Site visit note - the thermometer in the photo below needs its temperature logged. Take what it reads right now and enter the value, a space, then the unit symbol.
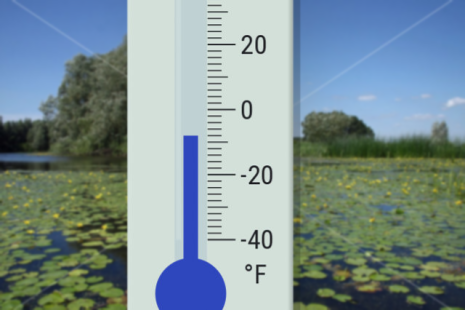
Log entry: -8 °F
